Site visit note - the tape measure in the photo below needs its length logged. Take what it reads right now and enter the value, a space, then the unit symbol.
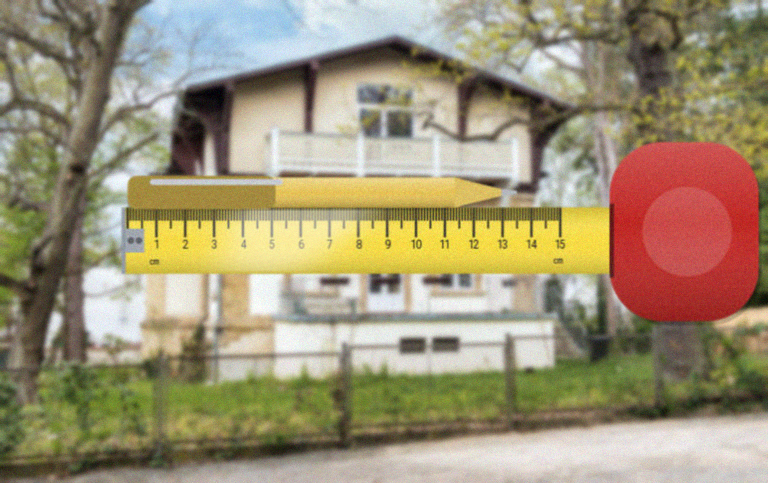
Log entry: 13.5 cm
